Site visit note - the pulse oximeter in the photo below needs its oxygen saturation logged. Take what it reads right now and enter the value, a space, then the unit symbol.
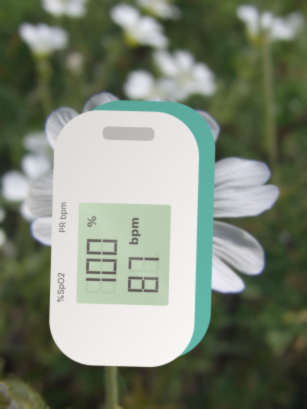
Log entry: 100 %
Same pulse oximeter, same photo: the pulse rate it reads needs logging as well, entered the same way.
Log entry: 87 bpm
